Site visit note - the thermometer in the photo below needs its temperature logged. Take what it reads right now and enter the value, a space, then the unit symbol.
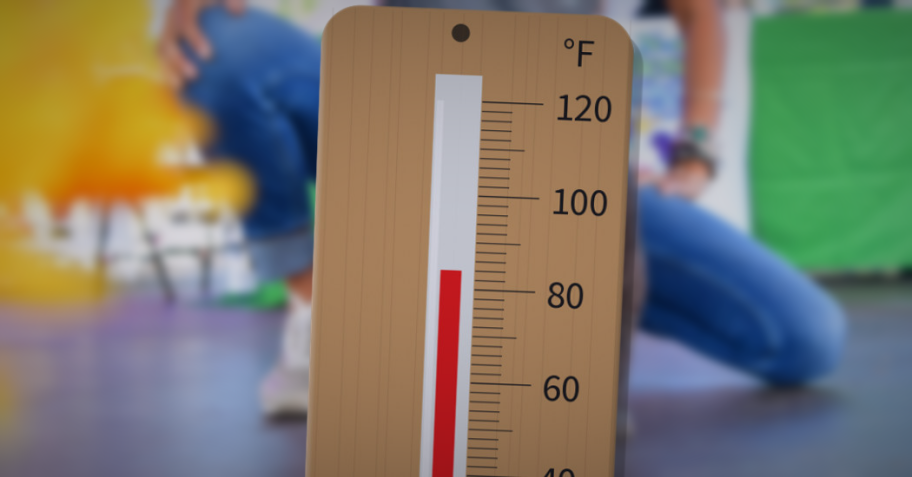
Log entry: 84 °F
